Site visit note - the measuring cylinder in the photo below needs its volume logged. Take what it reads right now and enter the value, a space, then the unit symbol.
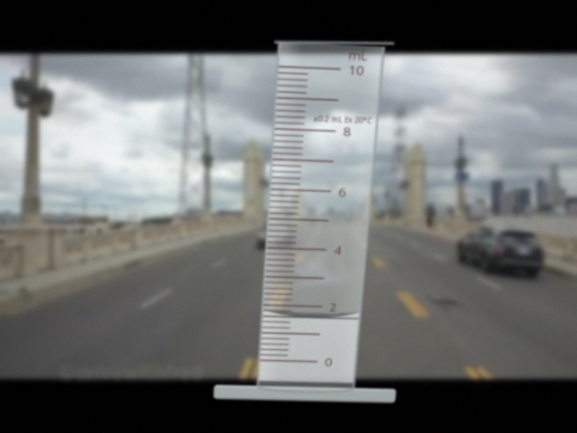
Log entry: 1.6 mL
